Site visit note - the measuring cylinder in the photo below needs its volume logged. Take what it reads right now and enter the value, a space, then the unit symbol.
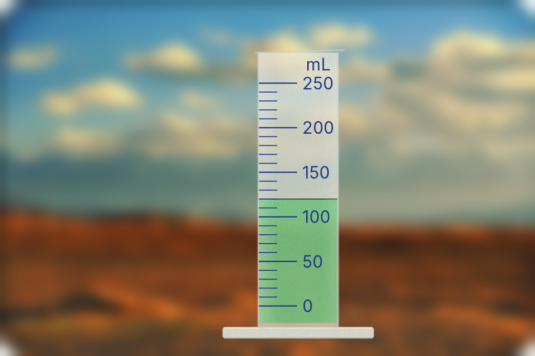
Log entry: 120 mL
